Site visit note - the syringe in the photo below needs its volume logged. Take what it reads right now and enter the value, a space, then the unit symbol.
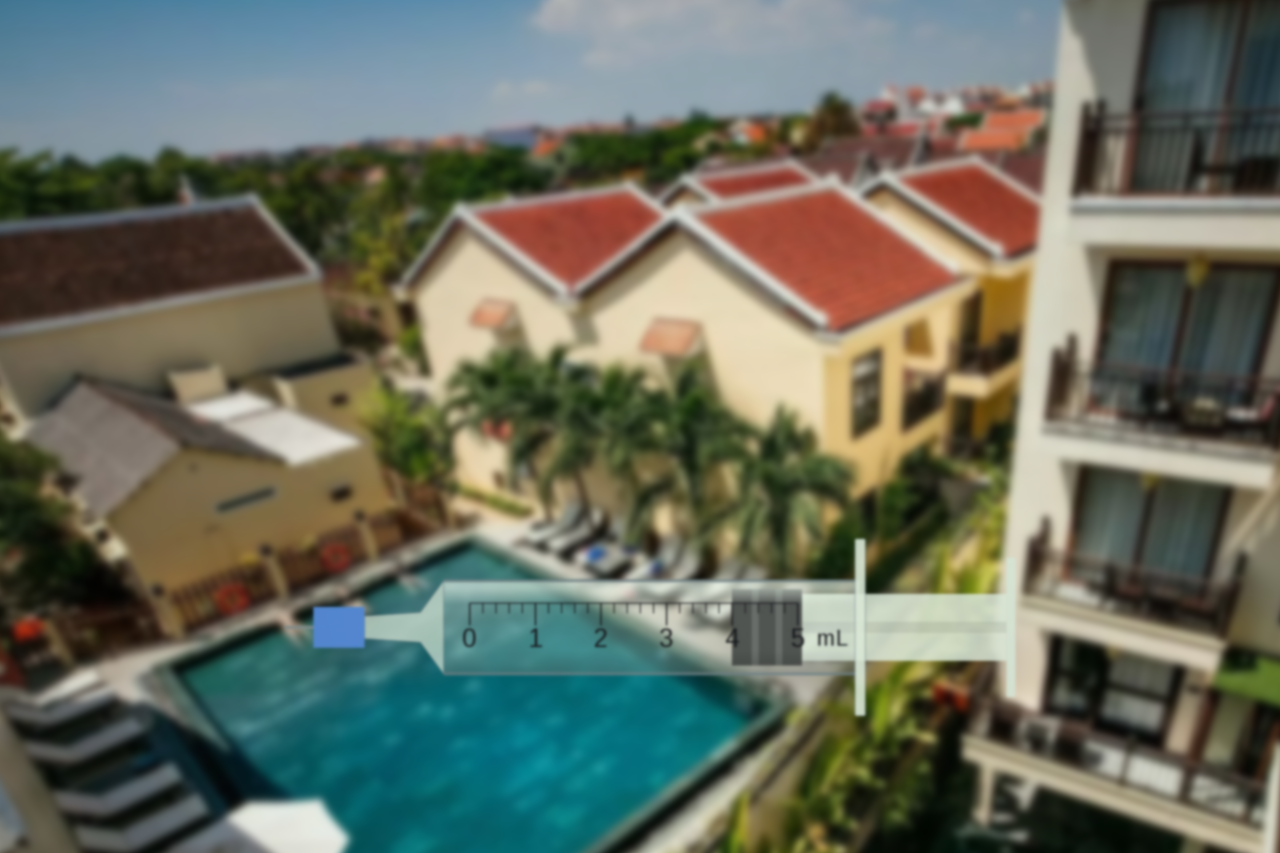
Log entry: 4 mL
